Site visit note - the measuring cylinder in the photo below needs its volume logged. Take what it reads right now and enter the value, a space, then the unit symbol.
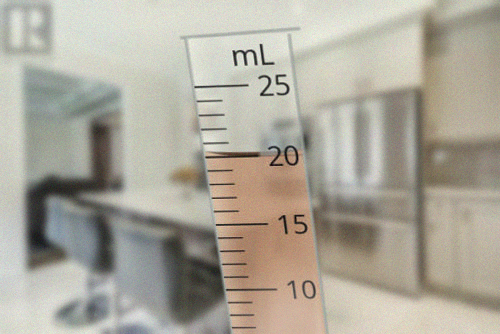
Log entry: 20 mL
